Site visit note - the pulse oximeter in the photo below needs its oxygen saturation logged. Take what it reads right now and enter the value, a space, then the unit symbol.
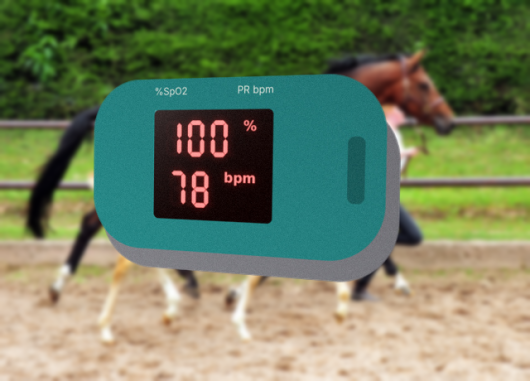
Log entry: 100 %
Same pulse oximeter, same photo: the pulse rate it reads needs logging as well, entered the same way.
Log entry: 78 bpm
